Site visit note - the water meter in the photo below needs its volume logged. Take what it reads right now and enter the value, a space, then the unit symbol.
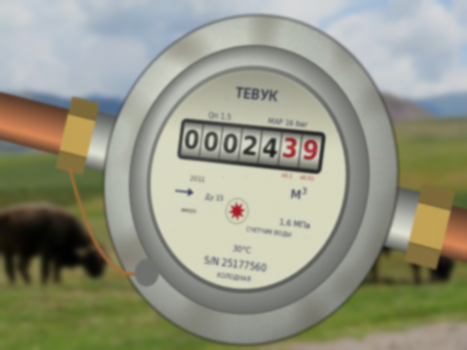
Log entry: 24.39 m³
